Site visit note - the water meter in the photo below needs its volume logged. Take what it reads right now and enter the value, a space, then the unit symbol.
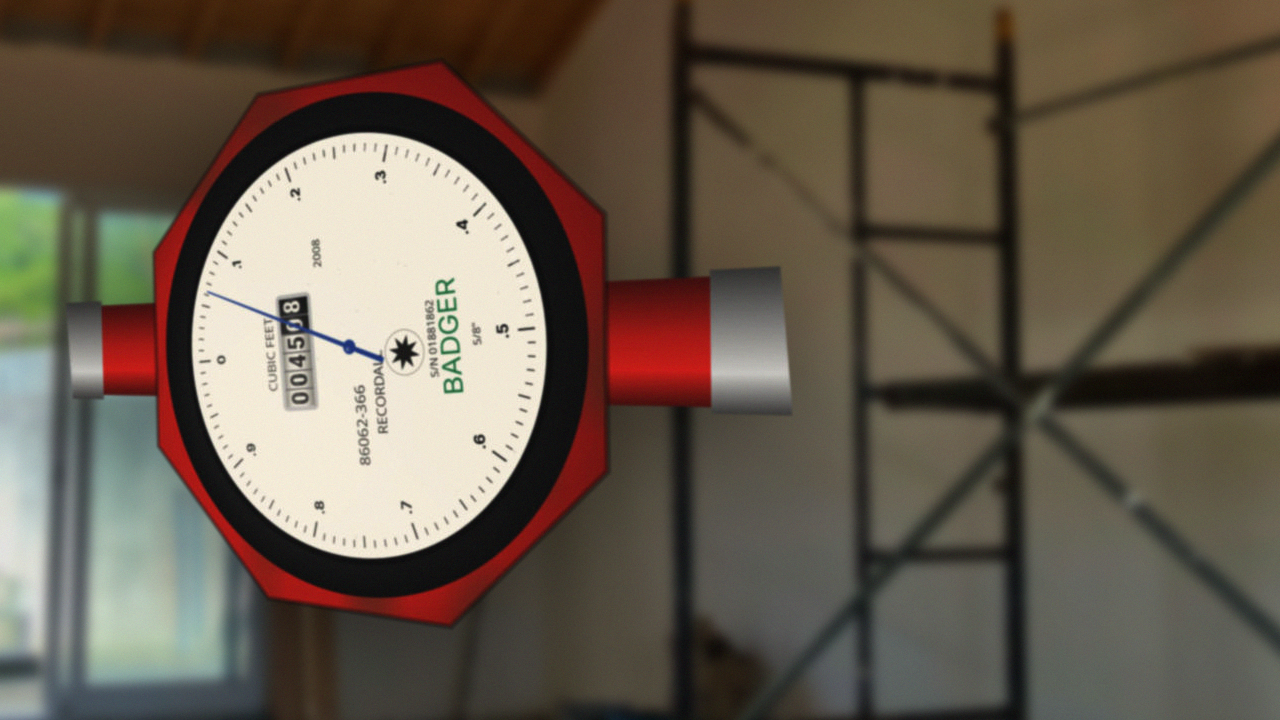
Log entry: 4508.06 ft³
